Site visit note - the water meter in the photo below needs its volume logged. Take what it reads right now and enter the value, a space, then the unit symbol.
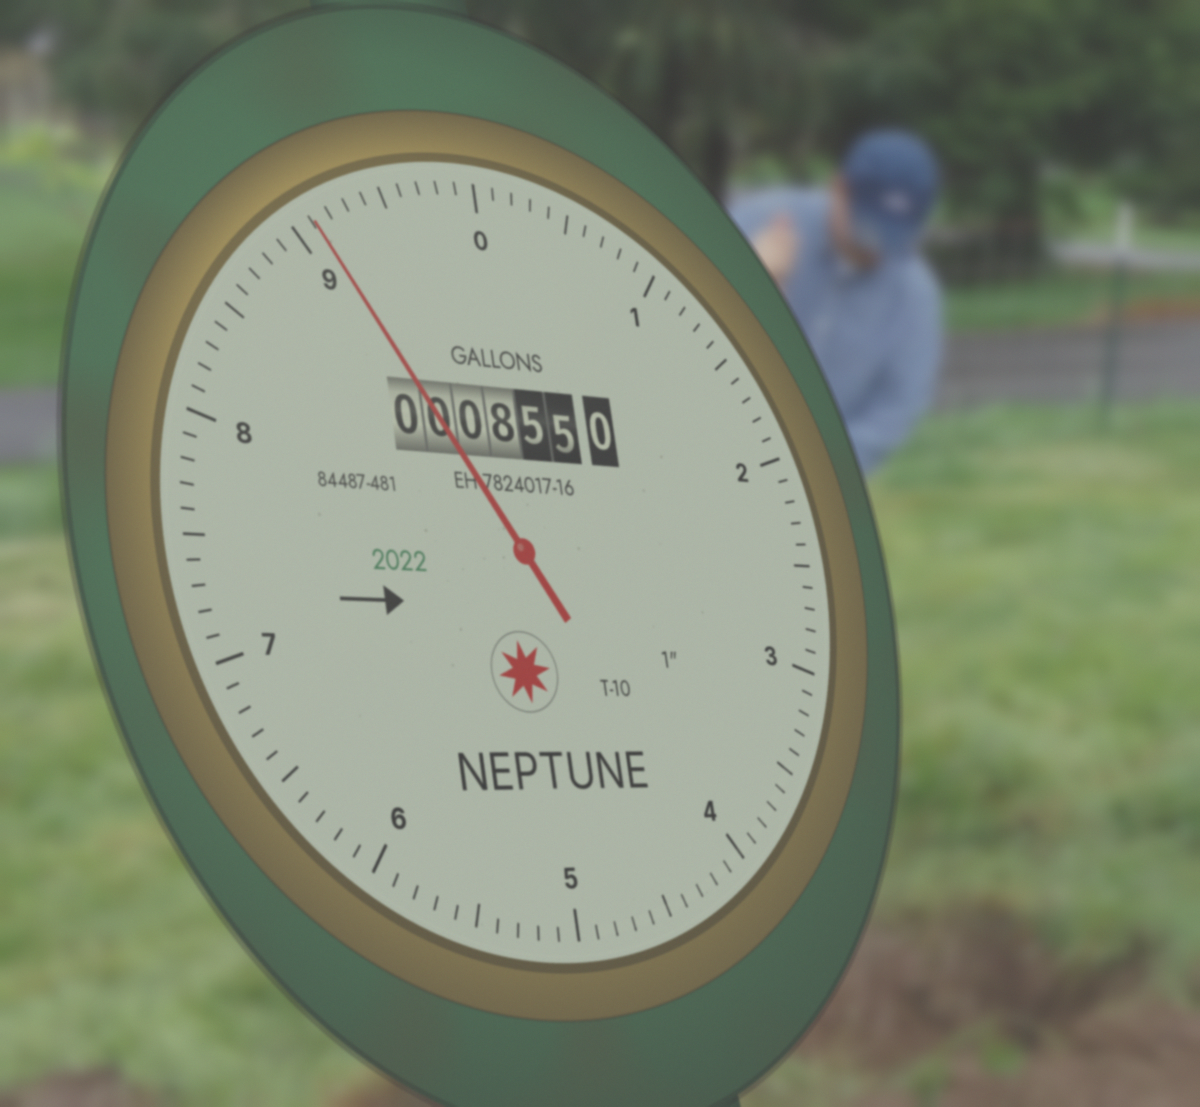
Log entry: 8549.1 gal
